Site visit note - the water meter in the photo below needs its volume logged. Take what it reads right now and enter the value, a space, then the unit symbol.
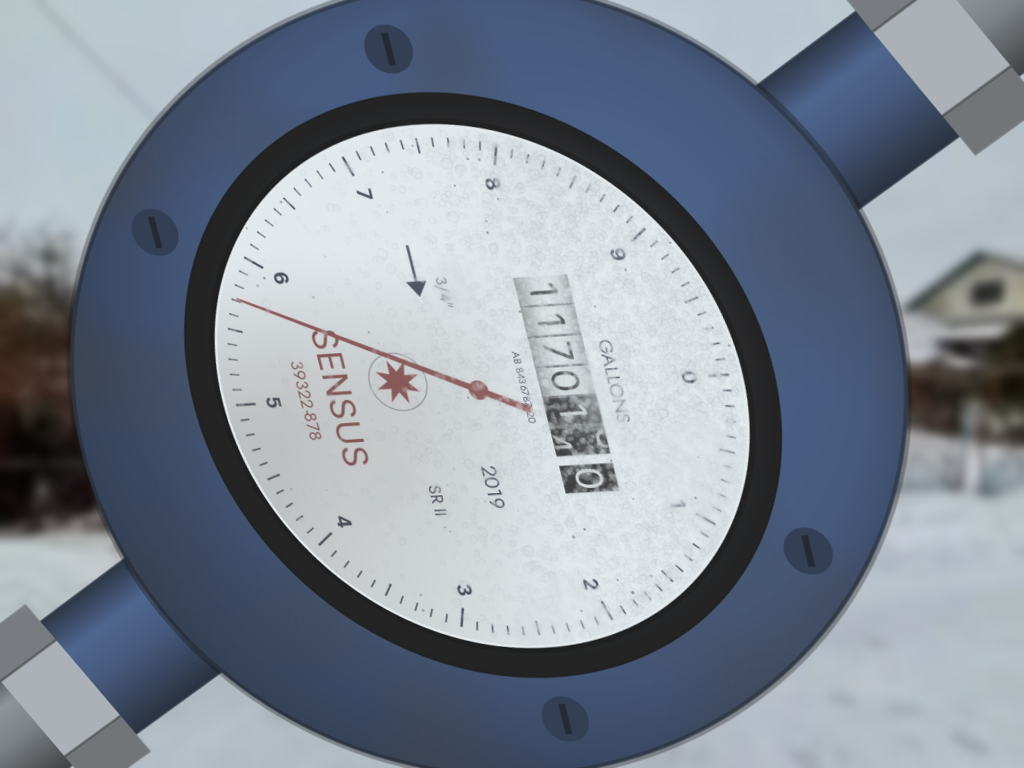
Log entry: 1170135.7 gal
